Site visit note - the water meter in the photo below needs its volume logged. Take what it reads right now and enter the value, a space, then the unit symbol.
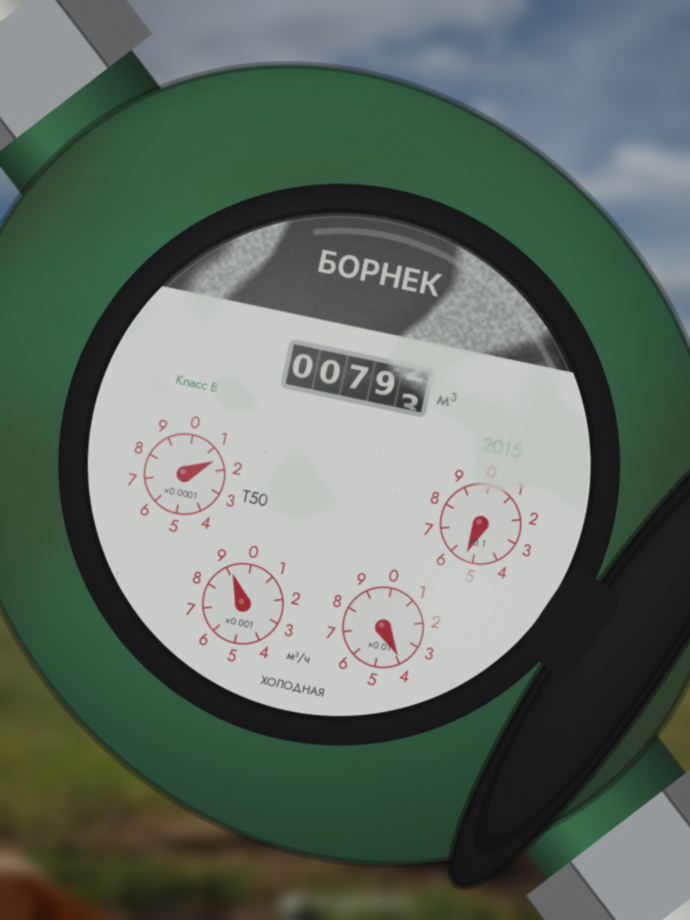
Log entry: 792.5391 m³
